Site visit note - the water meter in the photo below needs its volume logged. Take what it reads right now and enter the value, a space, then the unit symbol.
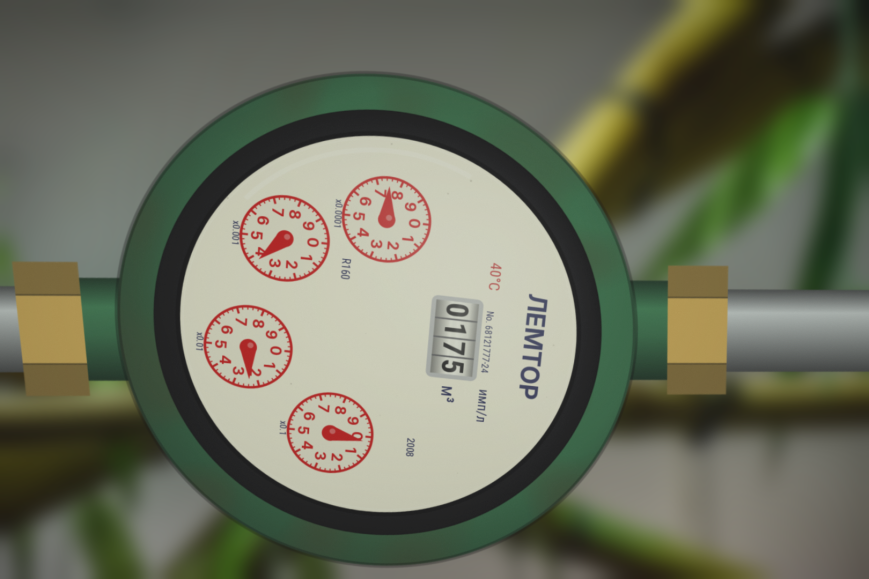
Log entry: 175.0237 m³
